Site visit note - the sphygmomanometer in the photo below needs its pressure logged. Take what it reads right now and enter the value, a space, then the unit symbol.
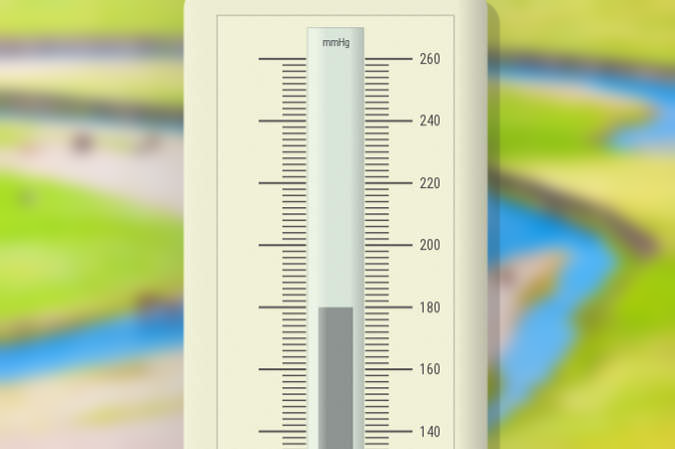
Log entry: 180 mmHg
